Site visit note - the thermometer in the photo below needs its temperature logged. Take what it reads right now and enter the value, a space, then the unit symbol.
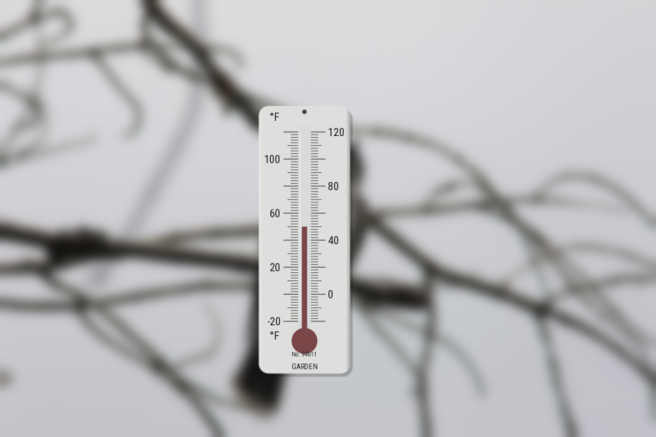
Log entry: 50 °F
